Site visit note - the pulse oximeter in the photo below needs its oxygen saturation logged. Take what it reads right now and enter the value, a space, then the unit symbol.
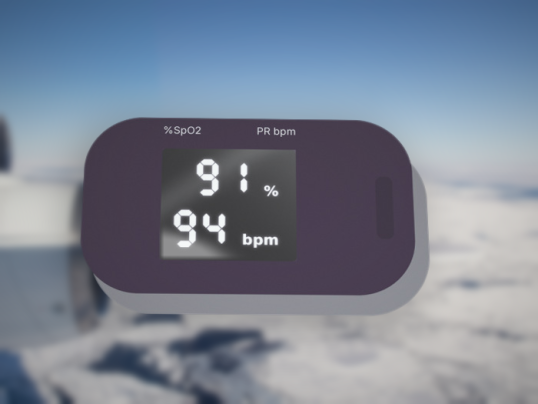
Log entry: 91 %
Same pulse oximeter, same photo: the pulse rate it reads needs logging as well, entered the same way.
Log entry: 94 bpm
